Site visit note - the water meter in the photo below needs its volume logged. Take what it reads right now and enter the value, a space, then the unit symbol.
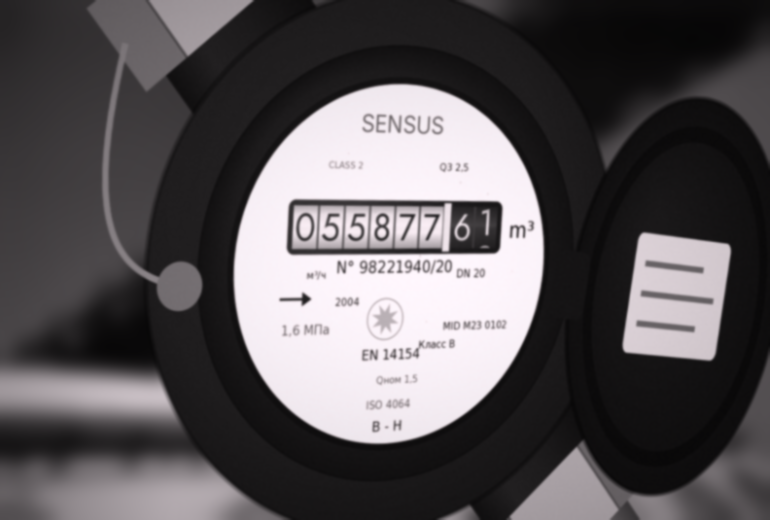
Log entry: 55877.61 m³
